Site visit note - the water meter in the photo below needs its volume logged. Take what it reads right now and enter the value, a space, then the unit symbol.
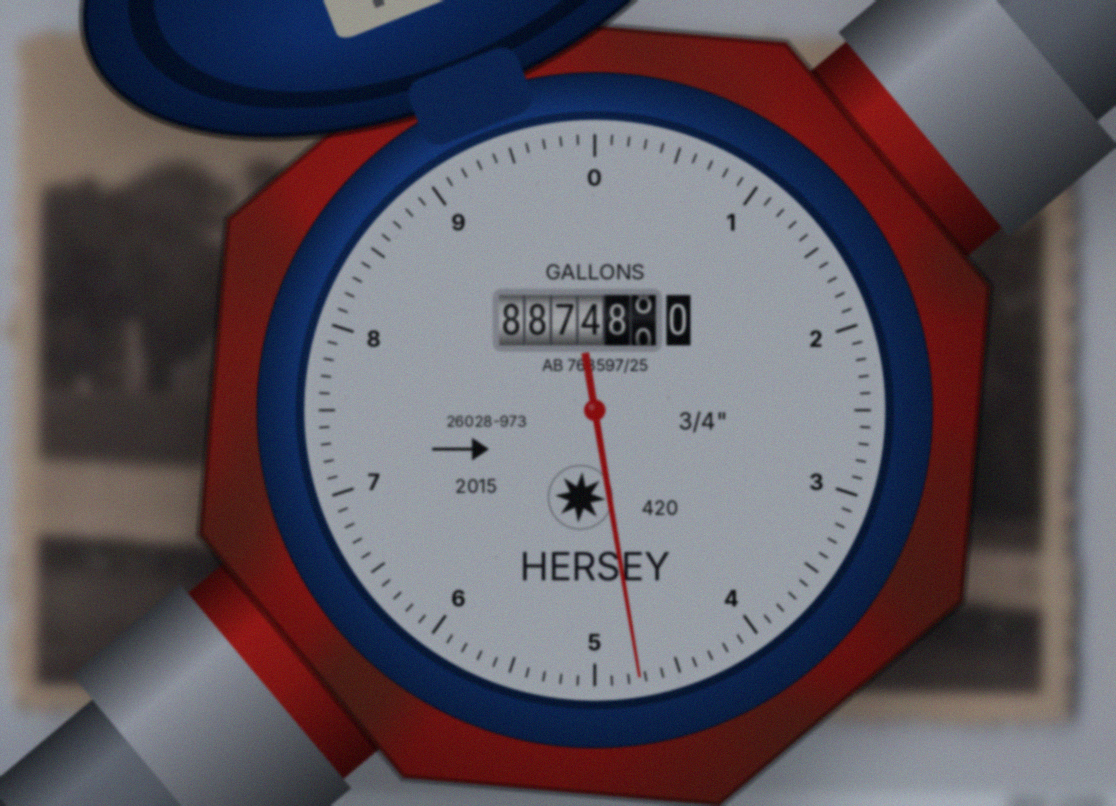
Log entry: 8874884.7 gal
